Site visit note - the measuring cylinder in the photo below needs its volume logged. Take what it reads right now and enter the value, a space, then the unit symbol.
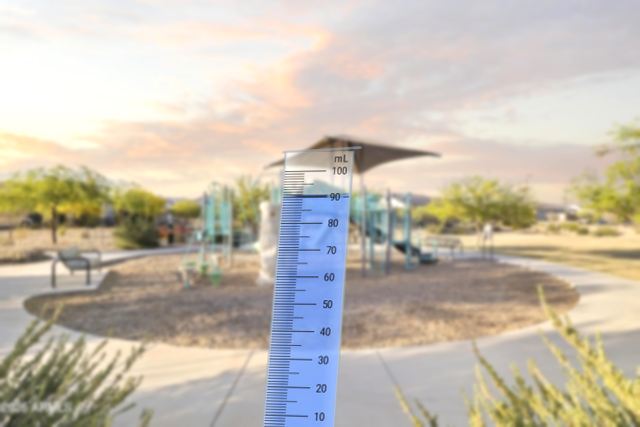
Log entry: 90 mL
